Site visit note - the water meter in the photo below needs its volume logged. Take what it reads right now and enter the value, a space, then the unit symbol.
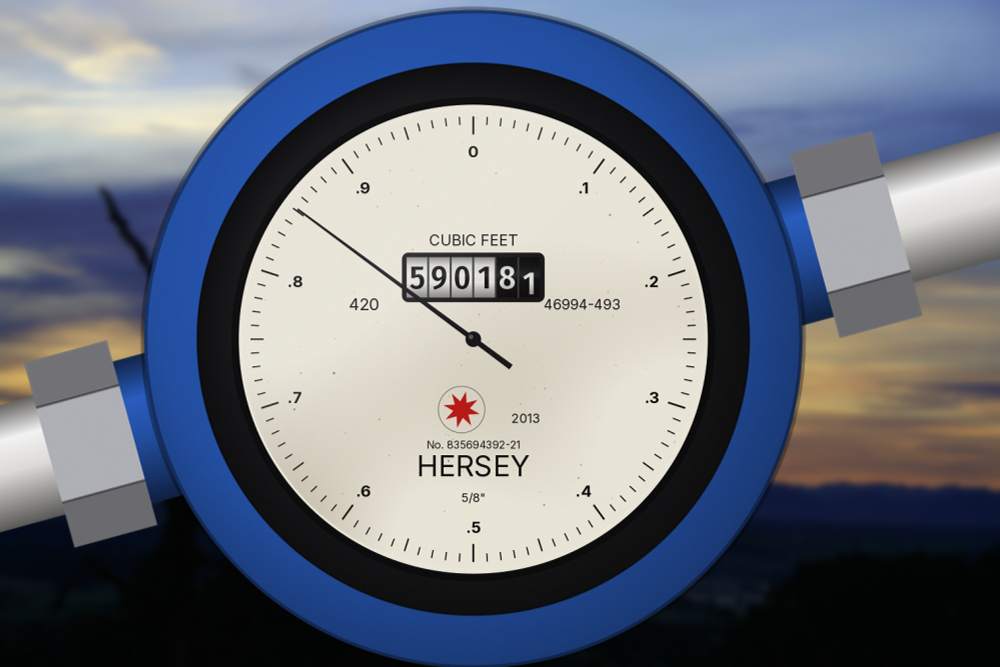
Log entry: 590180.85 ft³
